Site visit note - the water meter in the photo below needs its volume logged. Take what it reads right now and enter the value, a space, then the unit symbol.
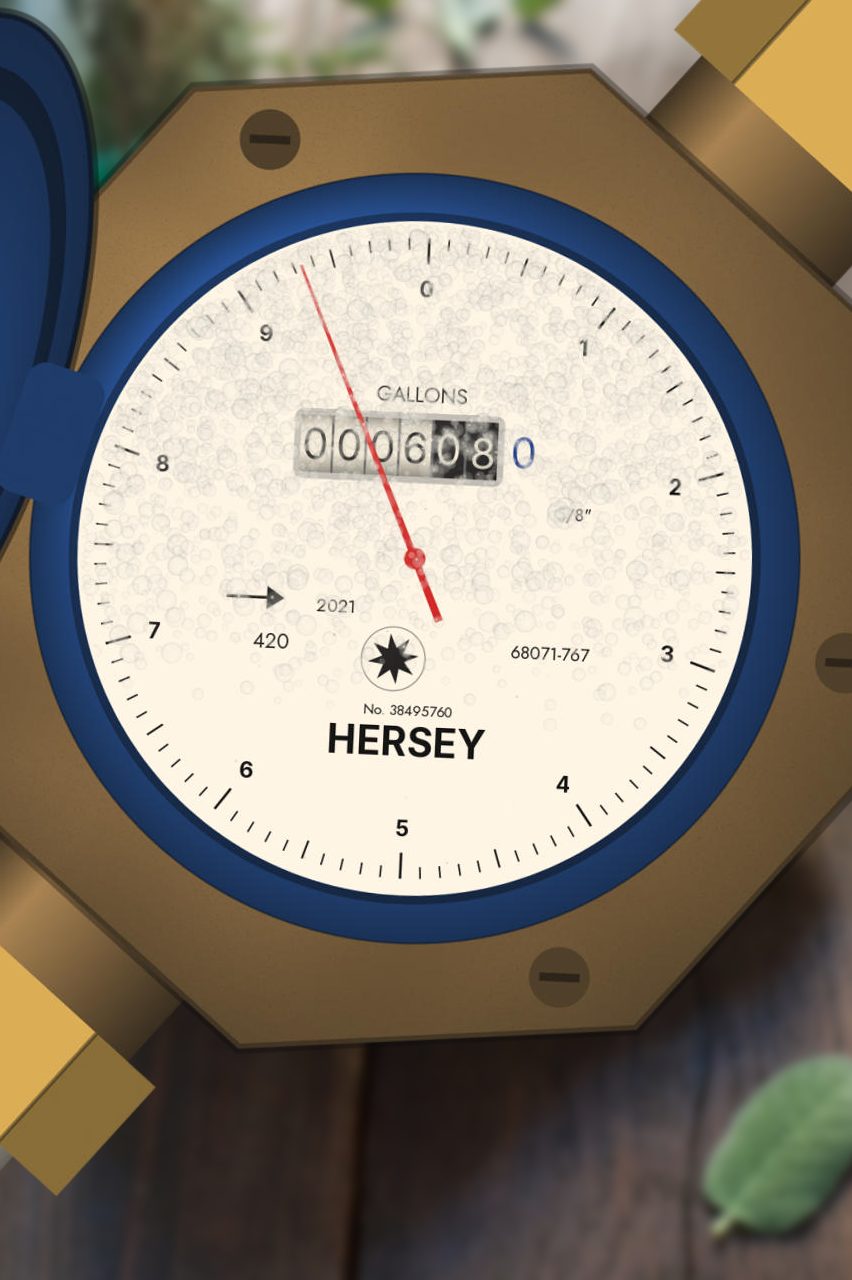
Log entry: 6079.3 gal
